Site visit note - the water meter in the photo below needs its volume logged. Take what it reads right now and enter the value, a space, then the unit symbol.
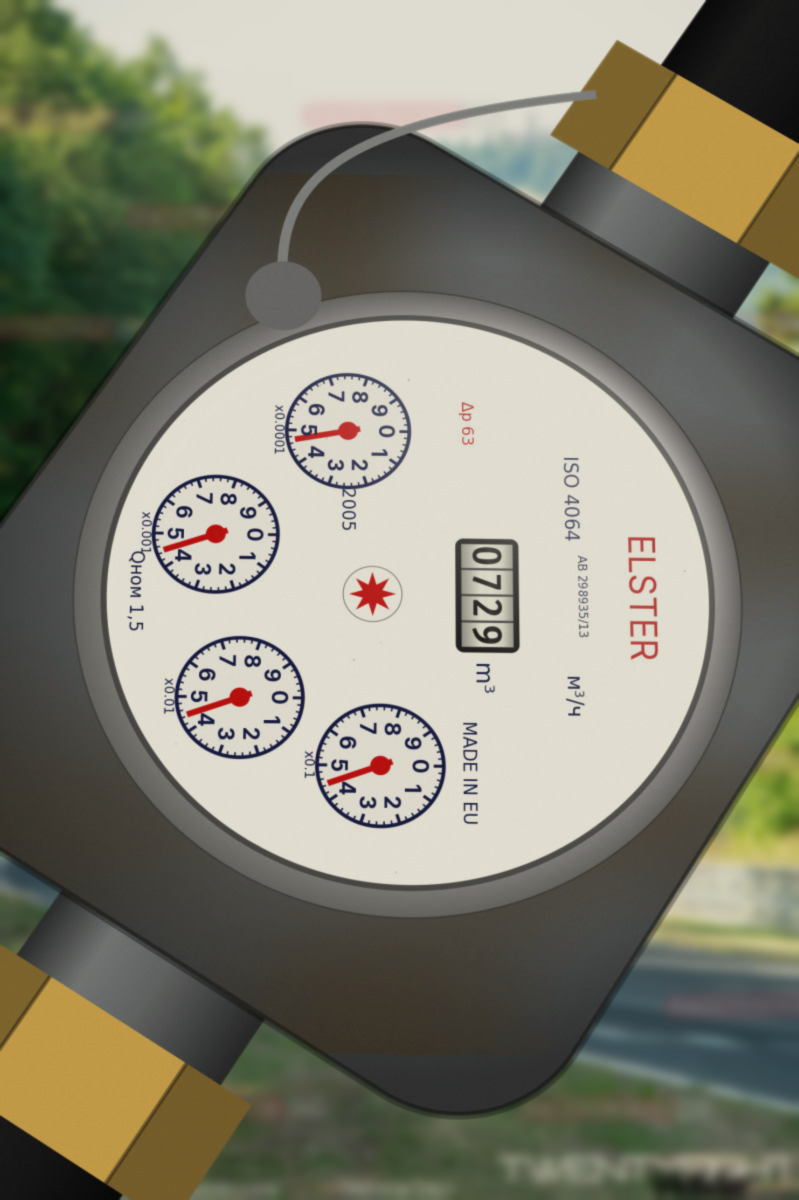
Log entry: 729.4444 m³
